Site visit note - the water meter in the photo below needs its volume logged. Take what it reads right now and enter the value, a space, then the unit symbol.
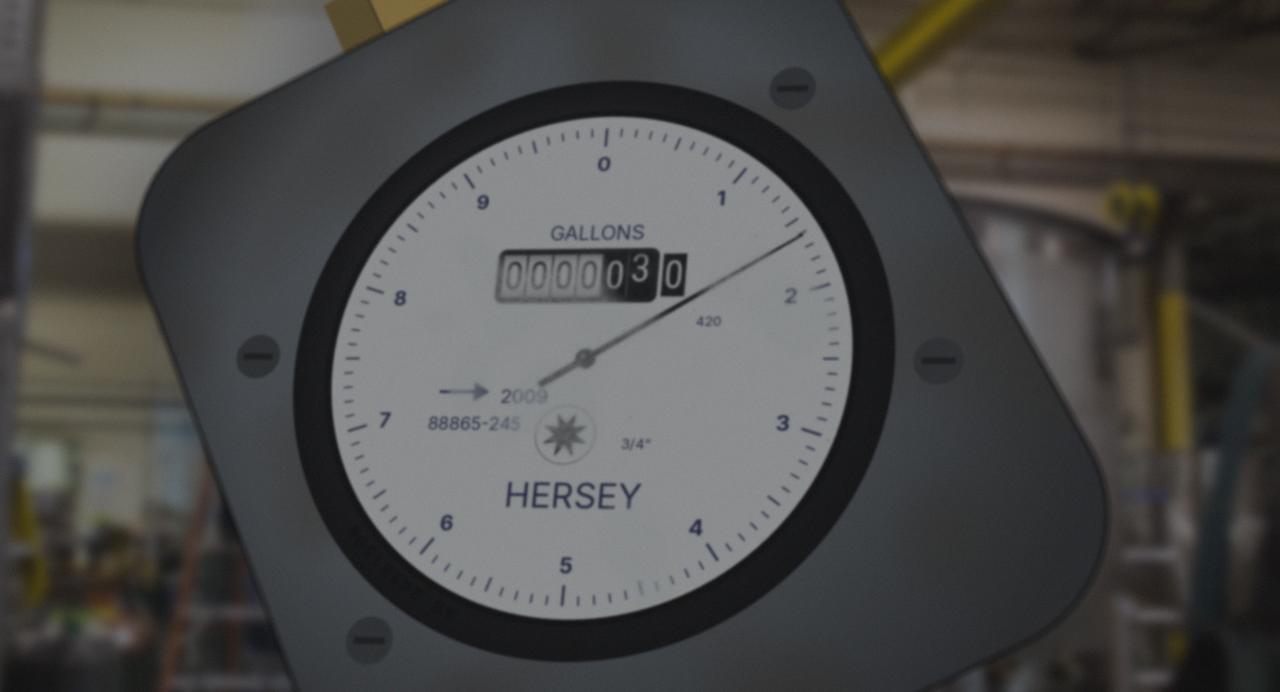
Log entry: 31.6 gal
